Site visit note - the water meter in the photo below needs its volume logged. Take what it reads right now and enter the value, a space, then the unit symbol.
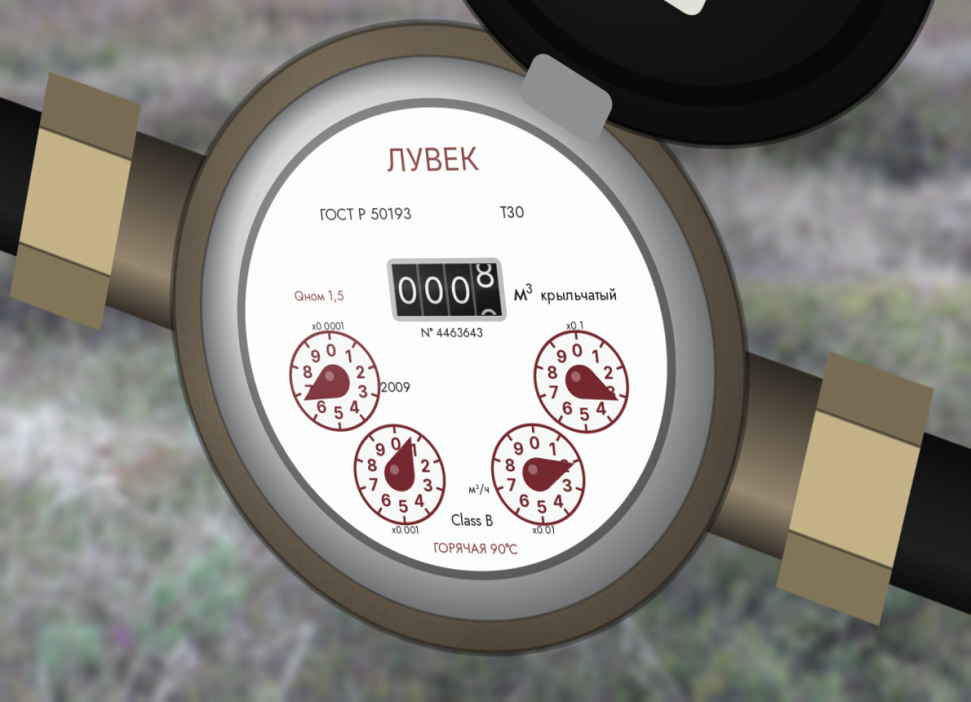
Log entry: 8.3206 m³
